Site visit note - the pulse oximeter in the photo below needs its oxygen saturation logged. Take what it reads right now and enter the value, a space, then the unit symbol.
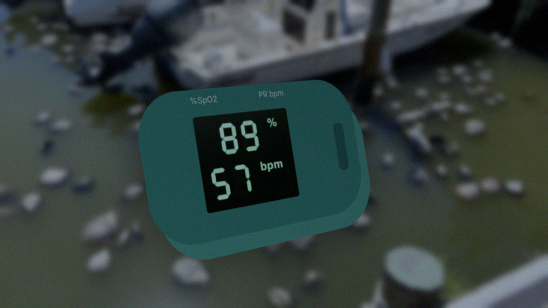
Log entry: 89 %
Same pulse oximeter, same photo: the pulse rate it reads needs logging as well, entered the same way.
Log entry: 57 bpm
